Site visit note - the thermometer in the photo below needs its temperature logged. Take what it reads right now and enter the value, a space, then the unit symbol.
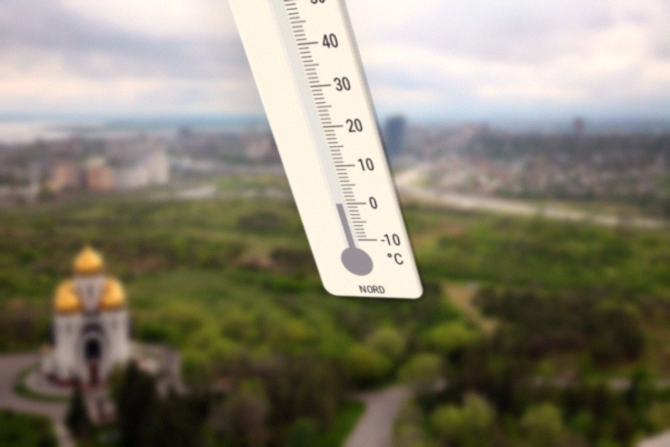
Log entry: 0 °C
